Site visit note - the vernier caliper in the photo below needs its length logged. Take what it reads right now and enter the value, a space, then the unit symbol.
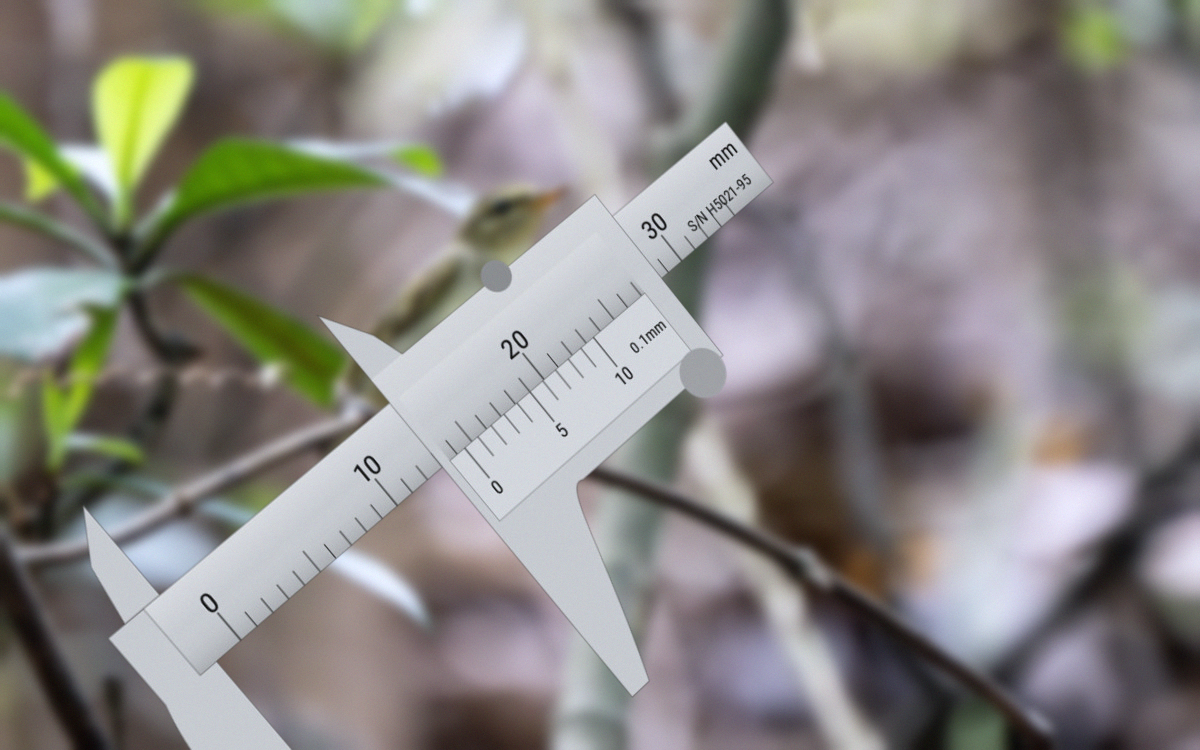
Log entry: 14.5 mm
